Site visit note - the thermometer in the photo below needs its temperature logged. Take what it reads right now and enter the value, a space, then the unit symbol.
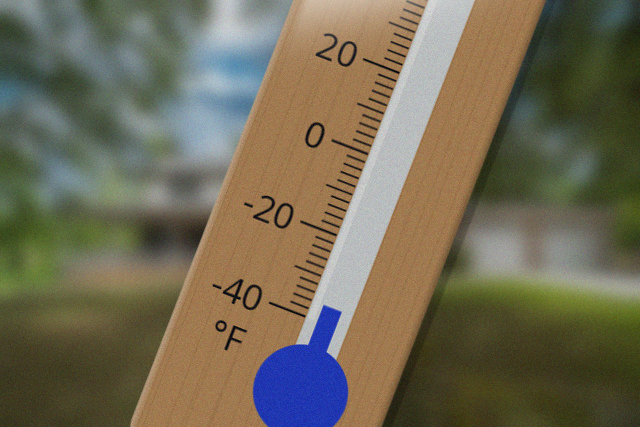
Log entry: -36 °F
